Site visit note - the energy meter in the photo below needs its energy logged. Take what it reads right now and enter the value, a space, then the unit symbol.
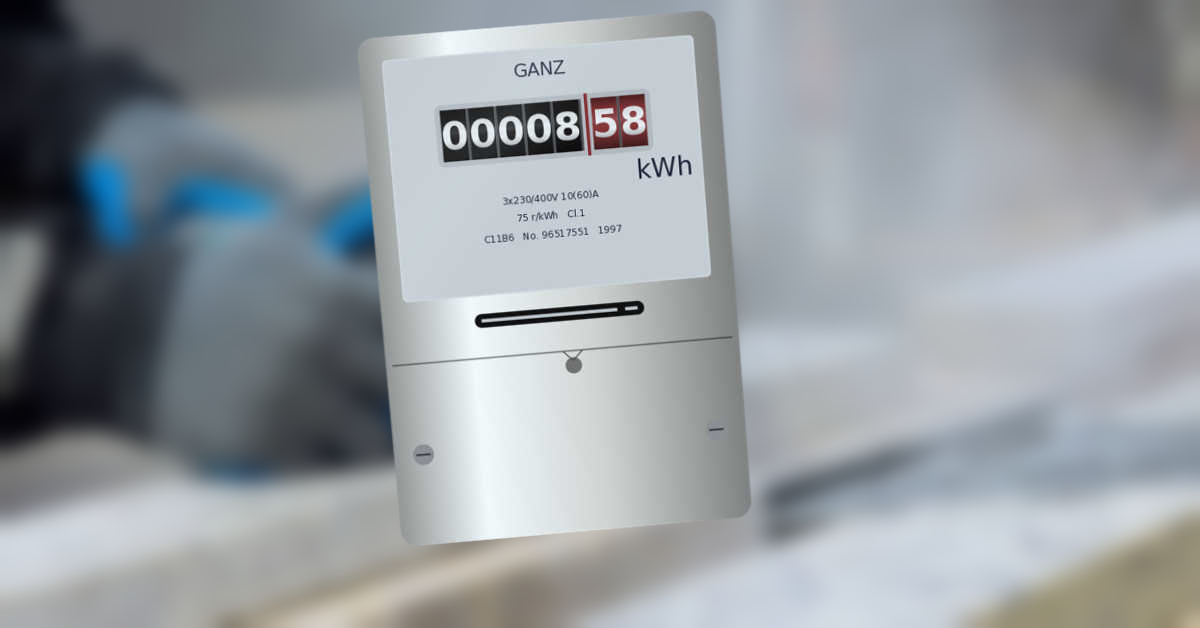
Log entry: 8.58 kWh
